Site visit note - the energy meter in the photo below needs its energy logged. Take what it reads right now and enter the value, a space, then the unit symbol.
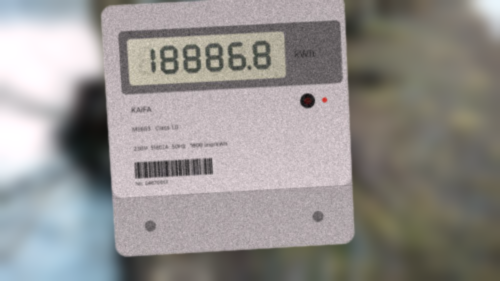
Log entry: 18886.8 kWh
